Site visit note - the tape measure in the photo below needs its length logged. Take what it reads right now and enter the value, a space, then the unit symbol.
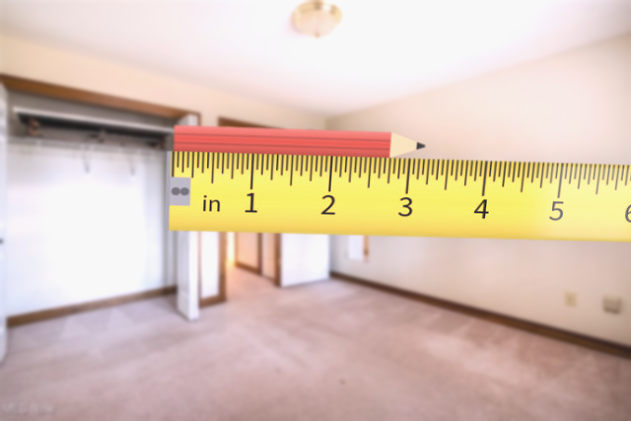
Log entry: 3.1875 in
